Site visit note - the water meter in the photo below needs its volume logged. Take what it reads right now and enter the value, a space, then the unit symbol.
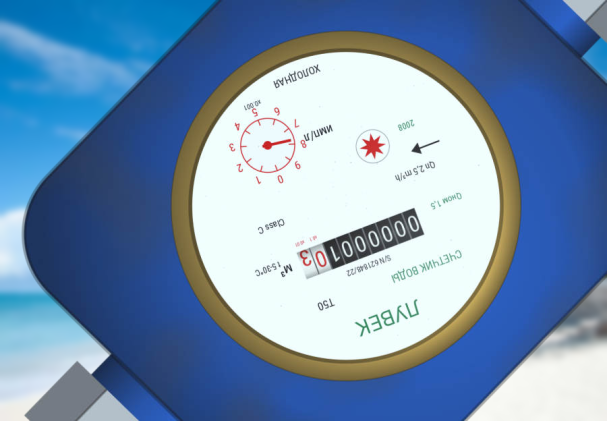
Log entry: 1.027 m³
